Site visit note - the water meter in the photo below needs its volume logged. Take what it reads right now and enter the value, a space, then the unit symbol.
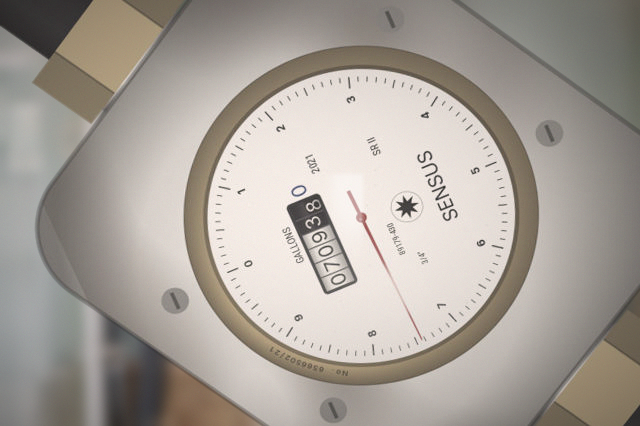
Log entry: 709377.4 gal
